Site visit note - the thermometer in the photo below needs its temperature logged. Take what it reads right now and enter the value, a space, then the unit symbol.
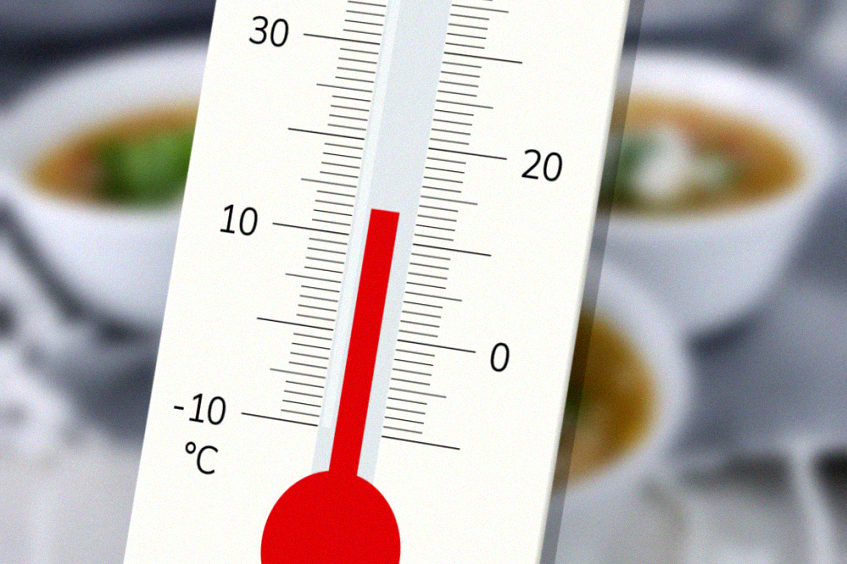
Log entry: 13 °C
